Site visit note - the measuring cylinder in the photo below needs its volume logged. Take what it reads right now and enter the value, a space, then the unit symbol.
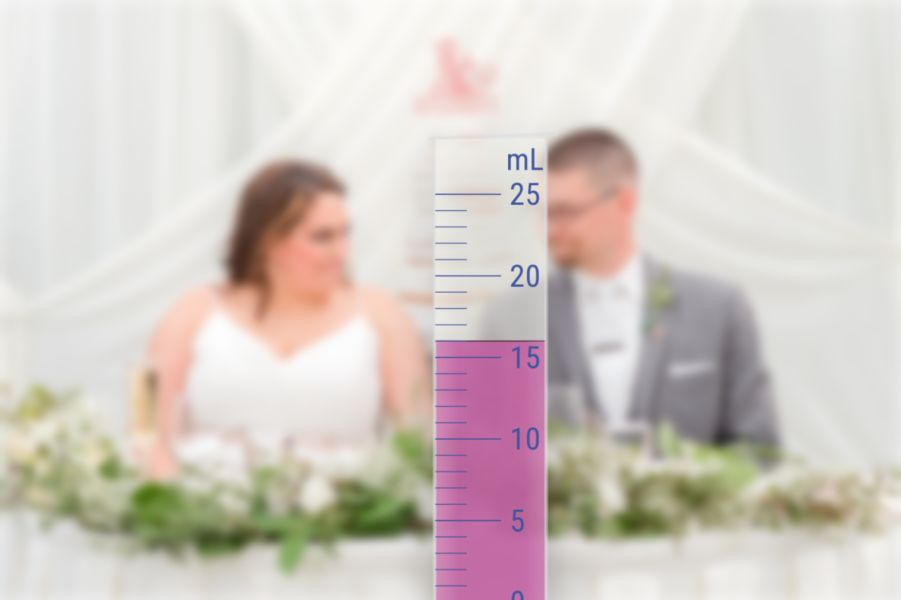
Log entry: 16 mL
